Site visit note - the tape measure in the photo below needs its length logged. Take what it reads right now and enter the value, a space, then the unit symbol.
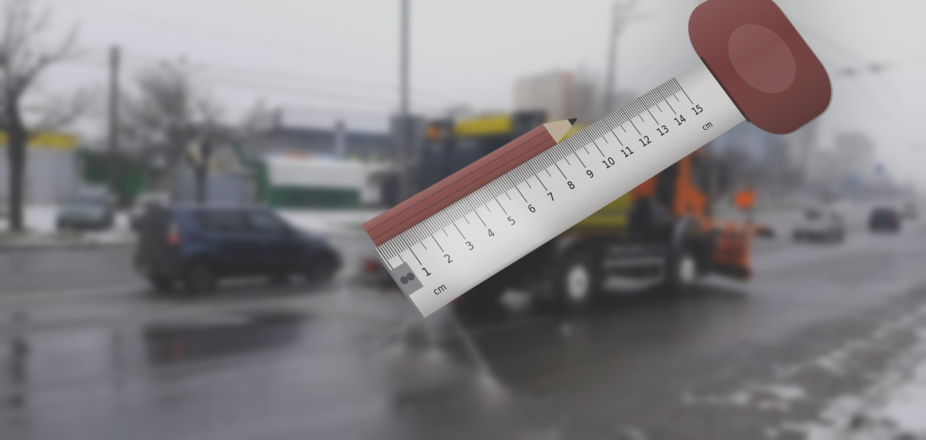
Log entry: 10 cm
